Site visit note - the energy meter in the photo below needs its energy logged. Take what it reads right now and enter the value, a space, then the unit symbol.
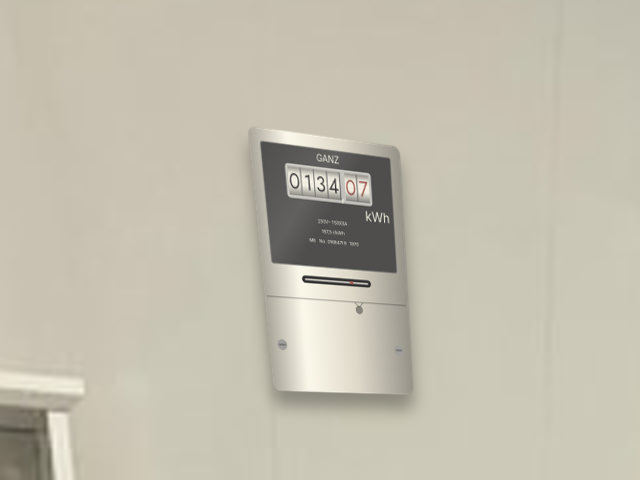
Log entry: 134.07 kWh
